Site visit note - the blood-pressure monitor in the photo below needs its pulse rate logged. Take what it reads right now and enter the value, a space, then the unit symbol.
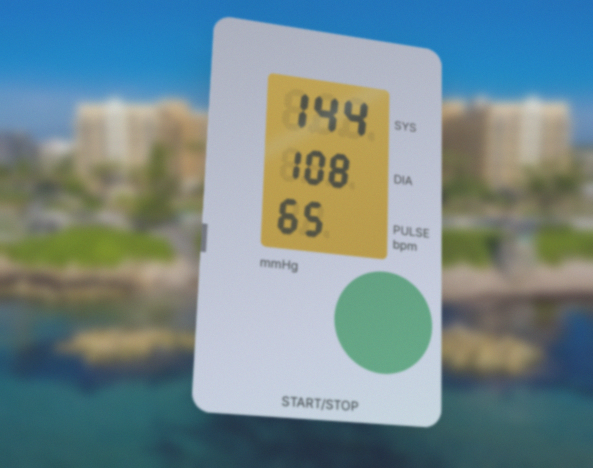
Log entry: 65 bpm
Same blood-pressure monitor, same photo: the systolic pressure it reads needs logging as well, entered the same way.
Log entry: 144 mmHg
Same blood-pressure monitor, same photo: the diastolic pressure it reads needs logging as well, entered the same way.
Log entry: 108 mmHg
